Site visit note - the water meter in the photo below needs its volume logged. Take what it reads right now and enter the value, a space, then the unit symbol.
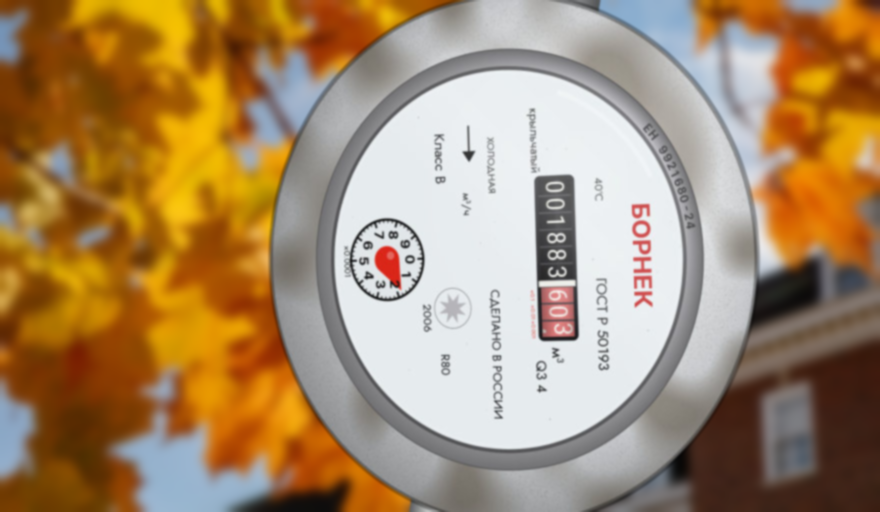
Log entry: 1883.6031 m³
